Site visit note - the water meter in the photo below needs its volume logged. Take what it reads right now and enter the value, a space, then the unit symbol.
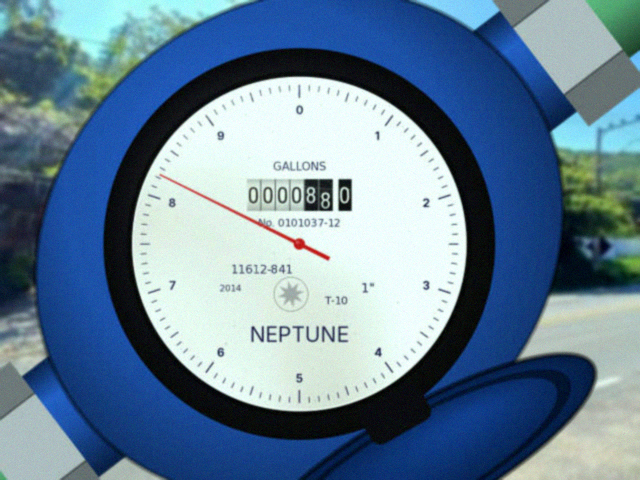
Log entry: 878.2 gal
